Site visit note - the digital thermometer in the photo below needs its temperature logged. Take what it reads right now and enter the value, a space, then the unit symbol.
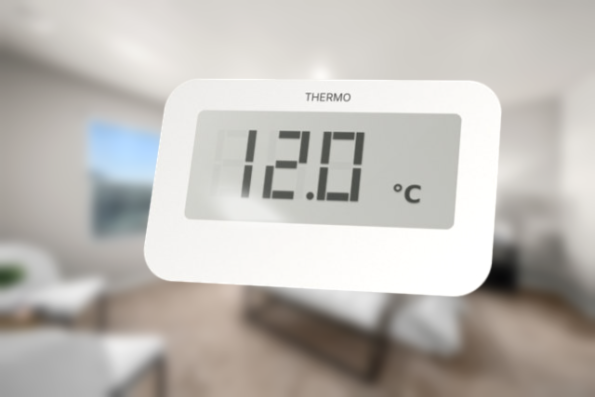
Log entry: 12.0 °C
